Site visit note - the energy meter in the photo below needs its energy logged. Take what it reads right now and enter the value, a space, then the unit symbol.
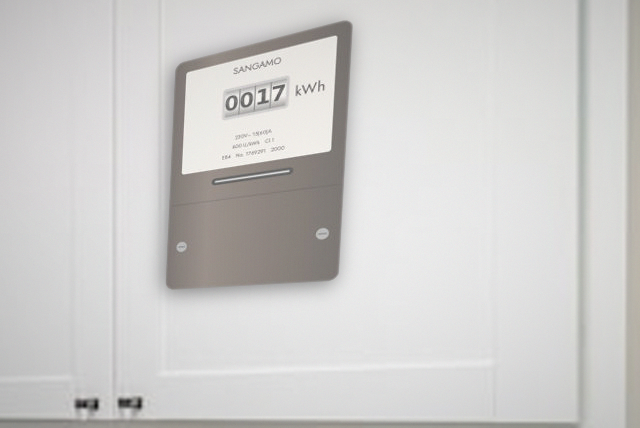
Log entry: 17 kWh
